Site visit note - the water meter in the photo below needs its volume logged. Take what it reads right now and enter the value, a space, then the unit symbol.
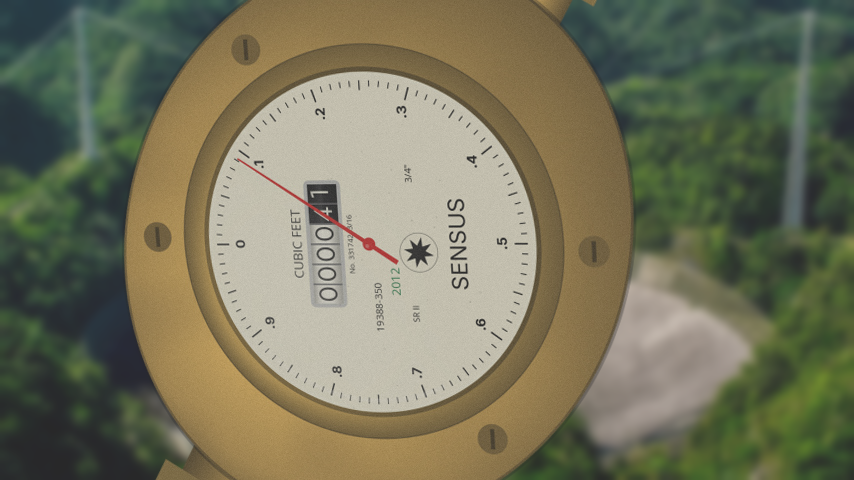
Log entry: 41.09 ft³
